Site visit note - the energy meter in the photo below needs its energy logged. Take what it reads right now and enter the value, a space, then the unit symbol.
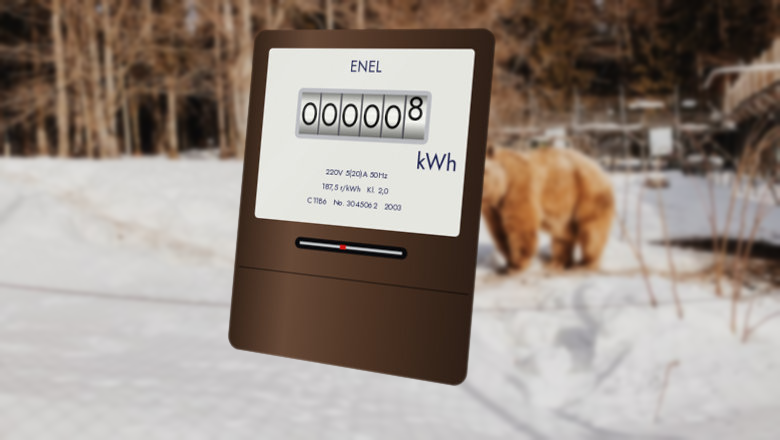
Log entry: 8 kWh
